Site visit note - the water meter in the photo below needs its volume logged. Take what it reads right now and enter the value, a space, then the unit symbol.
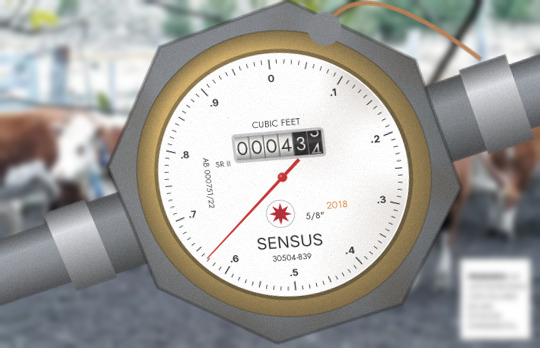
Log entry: 433.63 ft³
